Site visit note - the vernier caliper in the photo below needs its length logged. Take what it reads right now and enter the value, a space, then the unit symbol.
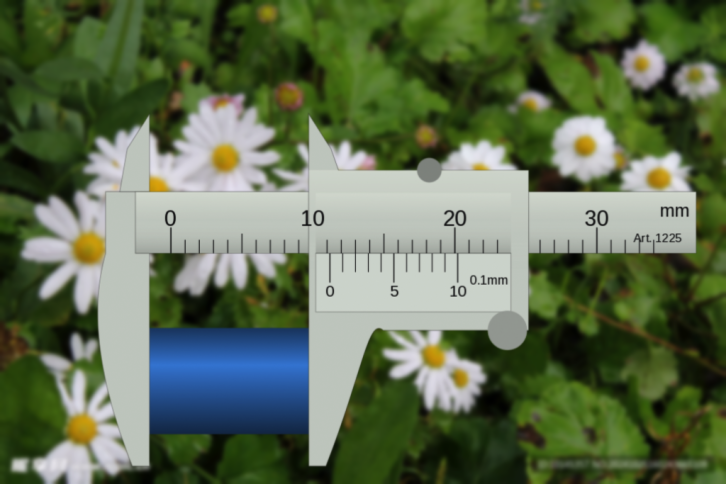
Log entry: 11.2 mm
